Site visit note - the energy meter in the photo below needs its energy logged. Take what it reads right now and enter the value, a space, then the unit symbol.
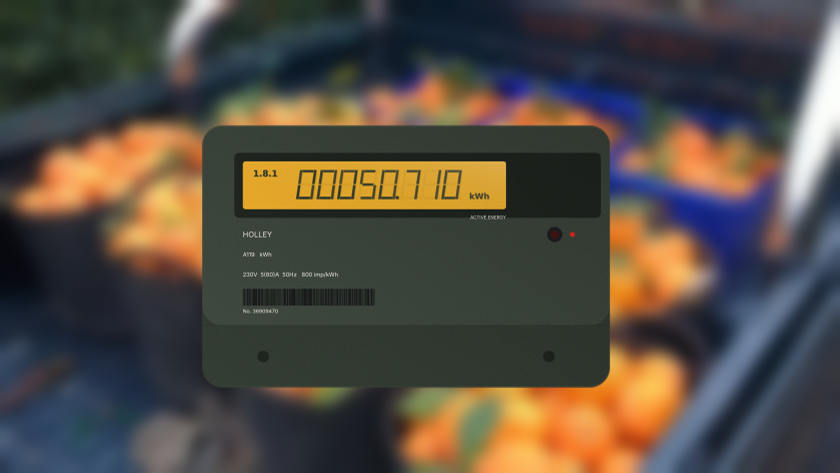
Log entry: 50.710 kWh
